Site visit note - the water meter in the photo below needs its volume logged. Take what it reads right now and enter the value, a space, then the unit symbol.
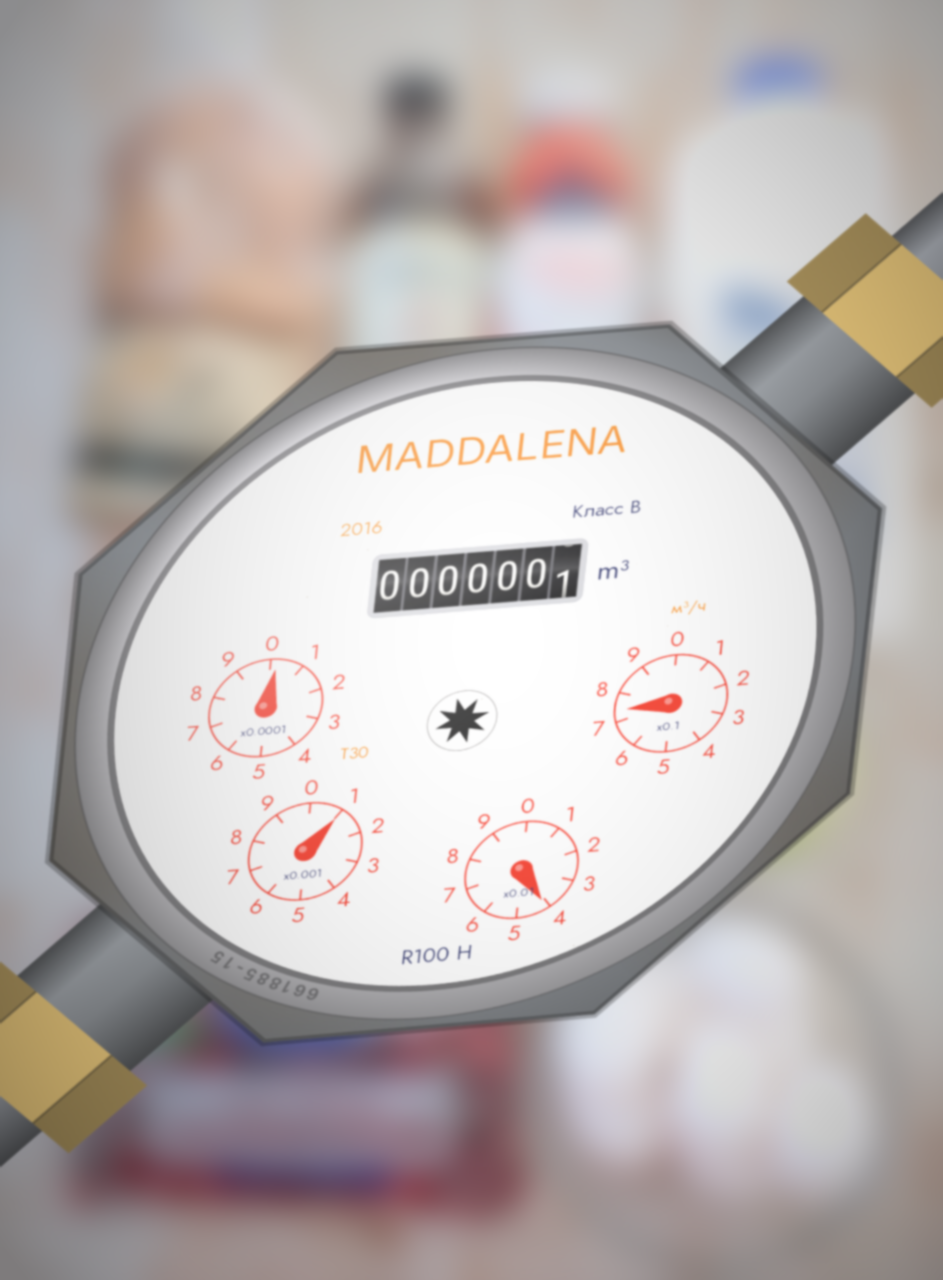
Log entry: 0.7410 m³
